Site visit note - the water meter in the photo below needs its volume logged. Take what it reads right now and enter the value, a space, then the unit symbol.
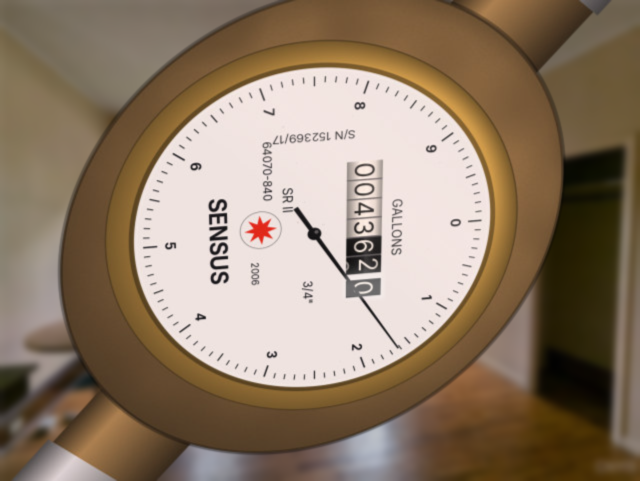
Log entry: 43621.6 gal
